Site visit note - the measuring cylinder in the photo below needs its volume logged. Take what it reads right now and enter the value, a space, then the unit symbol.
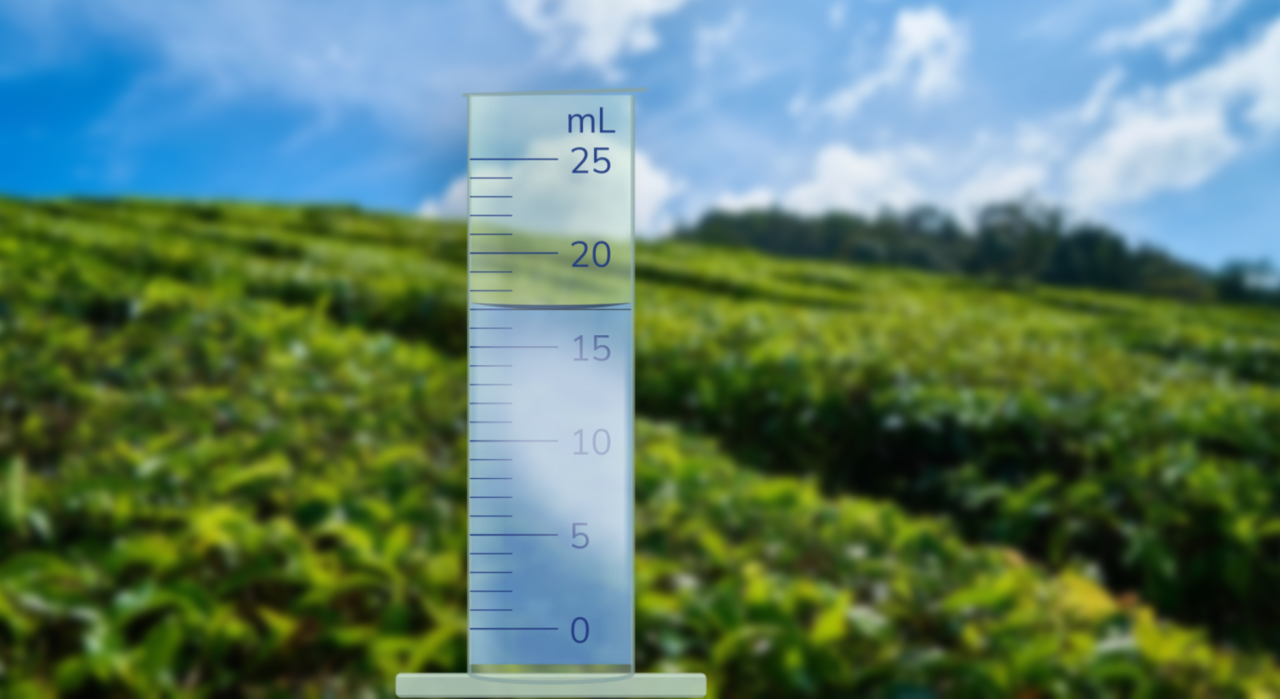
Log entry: 17 mL
